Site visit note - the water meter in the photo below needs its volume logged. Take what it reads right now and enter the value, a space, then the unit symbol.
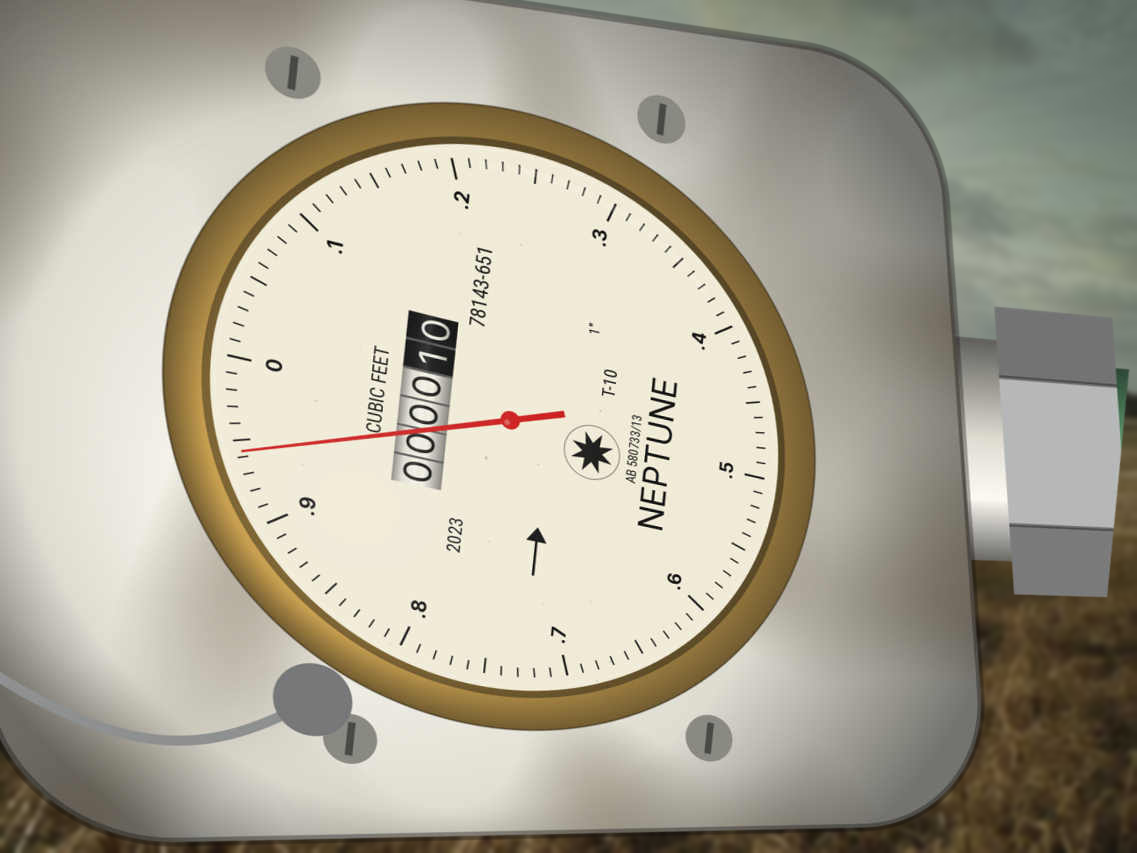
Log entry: 9.94 ft³
